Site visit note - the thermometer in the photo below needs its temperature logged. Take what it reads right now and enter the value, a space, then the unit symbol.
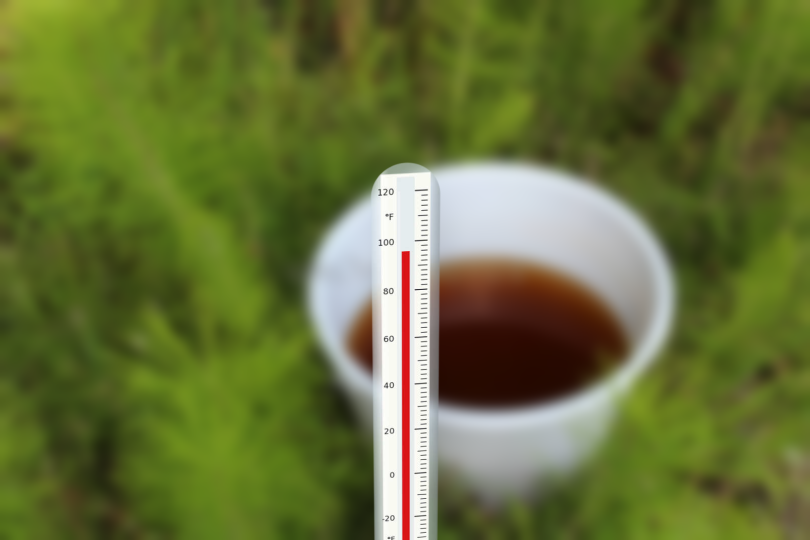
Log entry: 96 °F
